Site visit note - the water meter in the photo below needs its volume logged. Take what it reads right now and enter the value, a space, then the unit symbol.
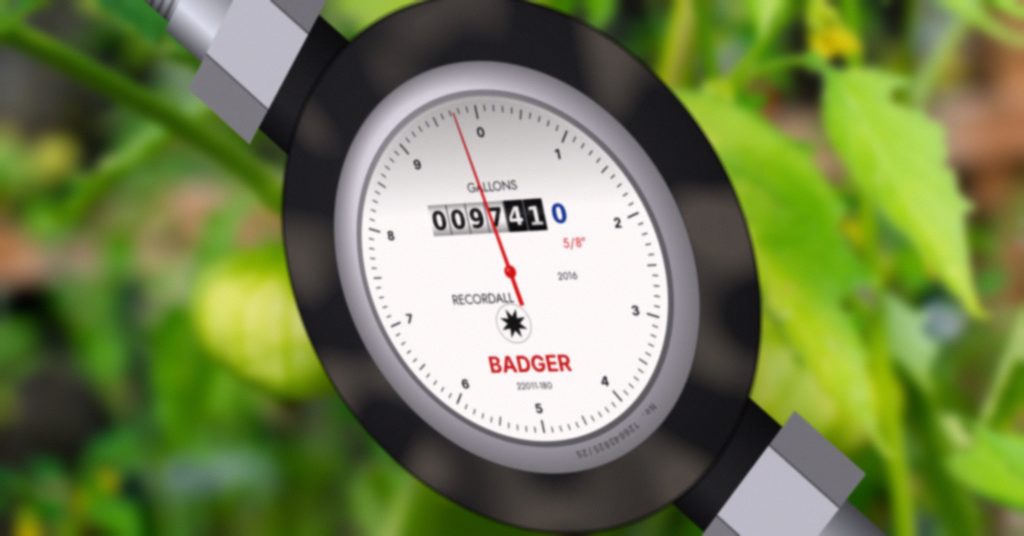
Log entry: 97409.7 gal
